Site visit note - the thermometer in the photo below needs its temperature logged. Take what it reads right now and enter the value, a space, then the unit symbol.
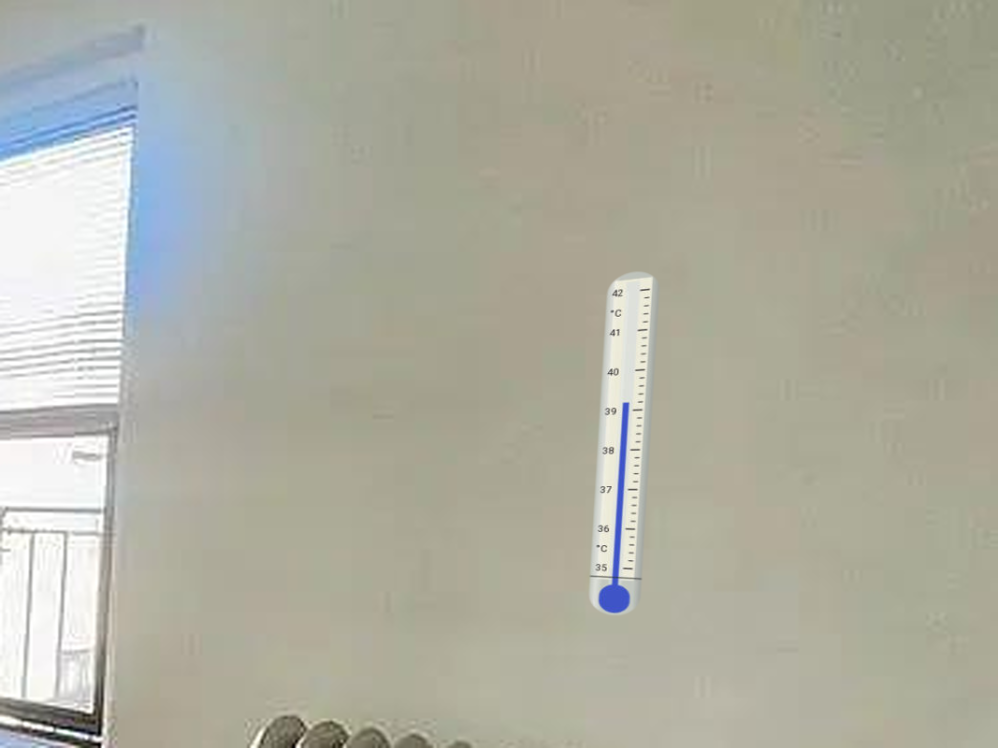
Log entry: 39.2 °C
